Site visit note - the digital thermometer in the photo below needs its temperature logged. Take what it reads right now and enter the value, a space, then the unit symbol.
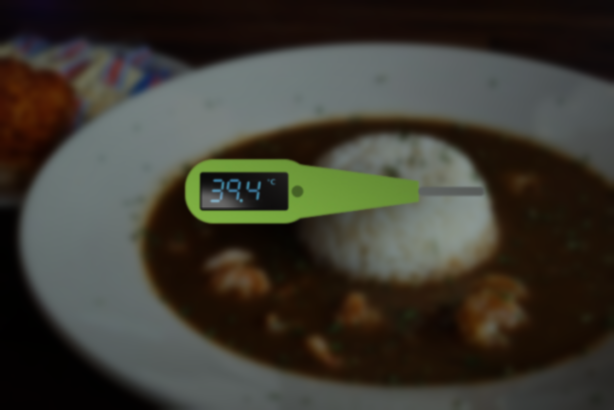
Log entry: 39.4 °C
